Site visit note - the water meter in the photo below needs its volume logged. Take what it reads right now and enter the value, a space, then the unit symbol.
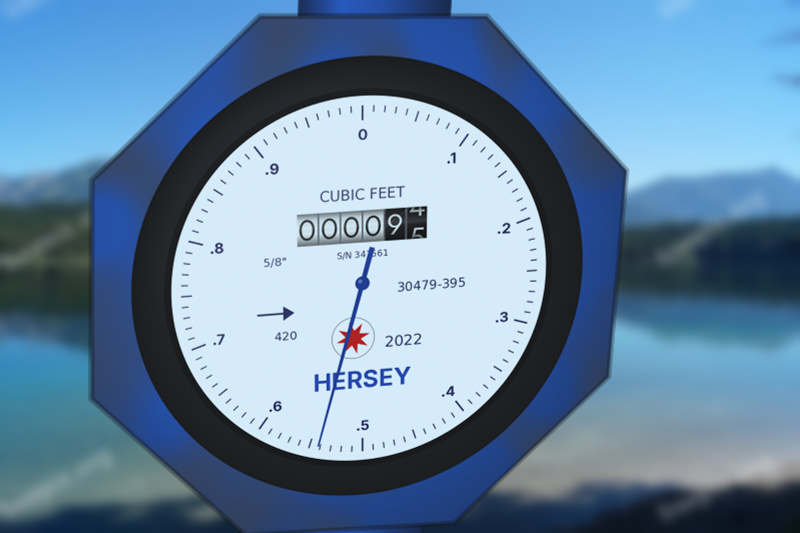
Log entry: 94.54 ft³
